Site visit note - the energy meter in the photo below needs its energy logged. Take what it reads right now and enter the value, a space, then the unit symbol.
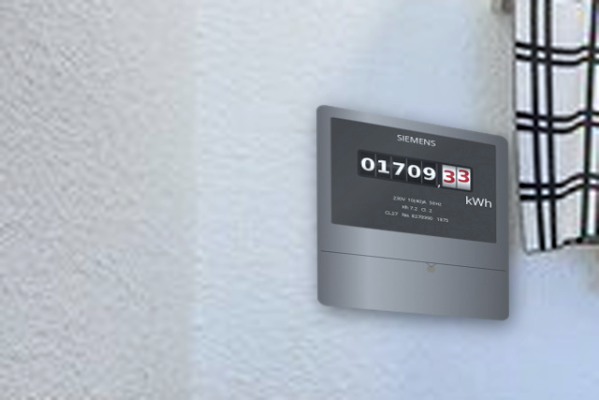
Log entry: 1709.33 kWh
